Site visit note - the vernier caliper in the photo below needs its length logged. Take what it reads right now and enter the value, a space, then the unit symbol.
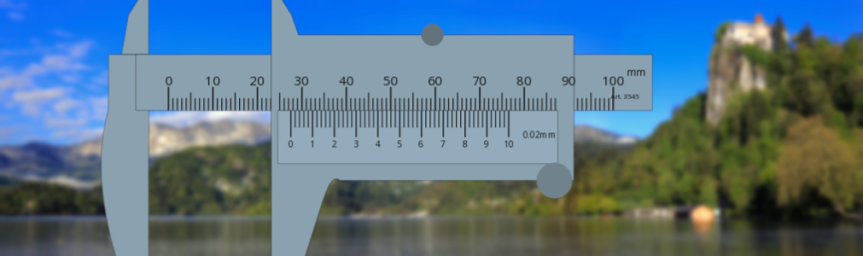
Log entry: 27.5 mm
